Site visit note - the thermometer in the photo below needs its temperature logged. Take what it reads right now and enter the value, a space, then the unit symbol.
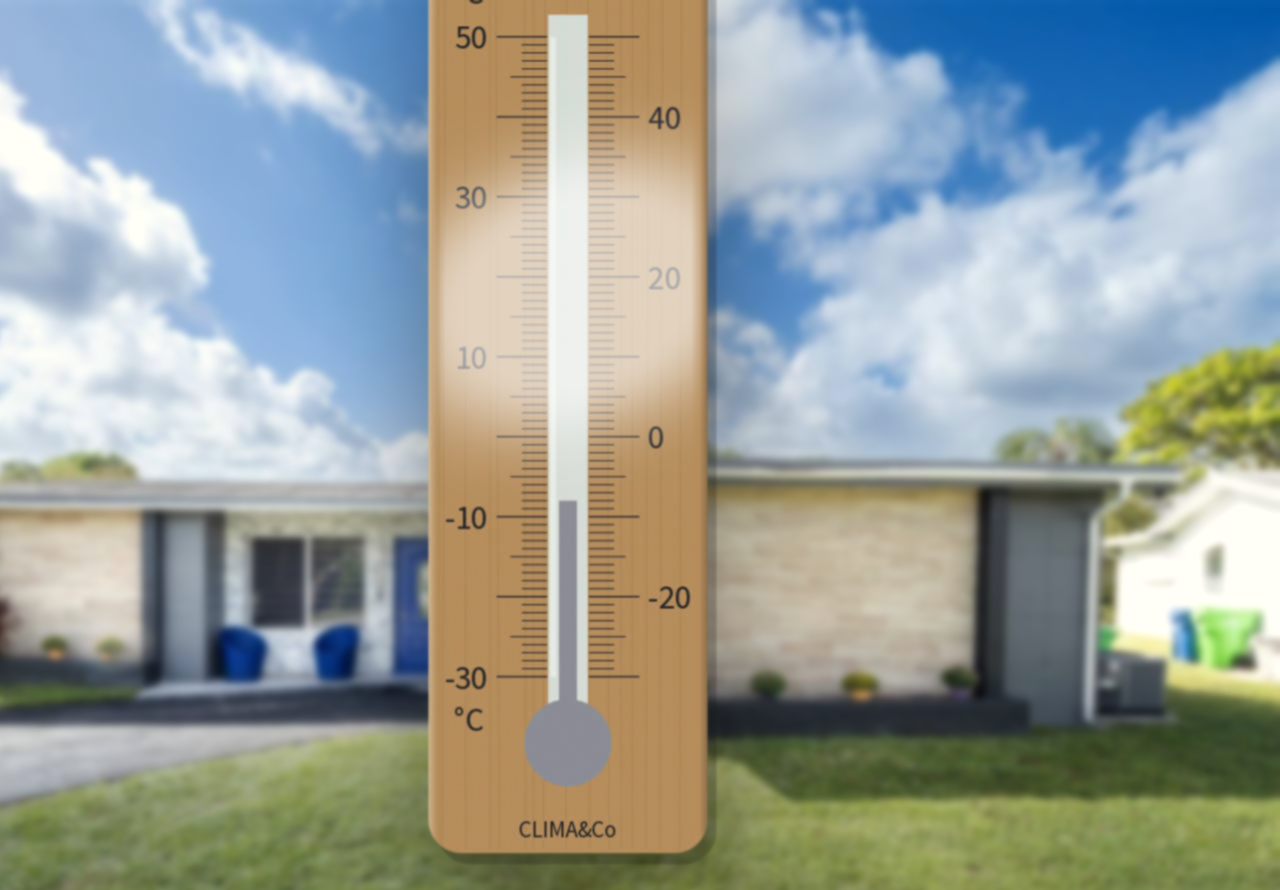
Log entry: -8 °C
